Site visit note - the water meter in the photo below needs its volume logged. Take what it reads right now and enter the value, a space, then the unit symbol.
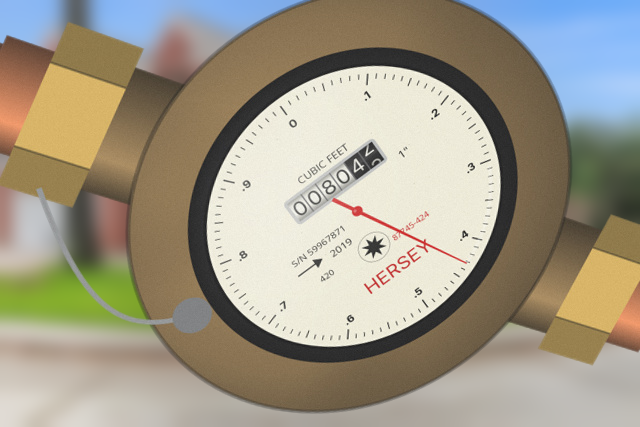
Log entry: 8042.43 ft³
